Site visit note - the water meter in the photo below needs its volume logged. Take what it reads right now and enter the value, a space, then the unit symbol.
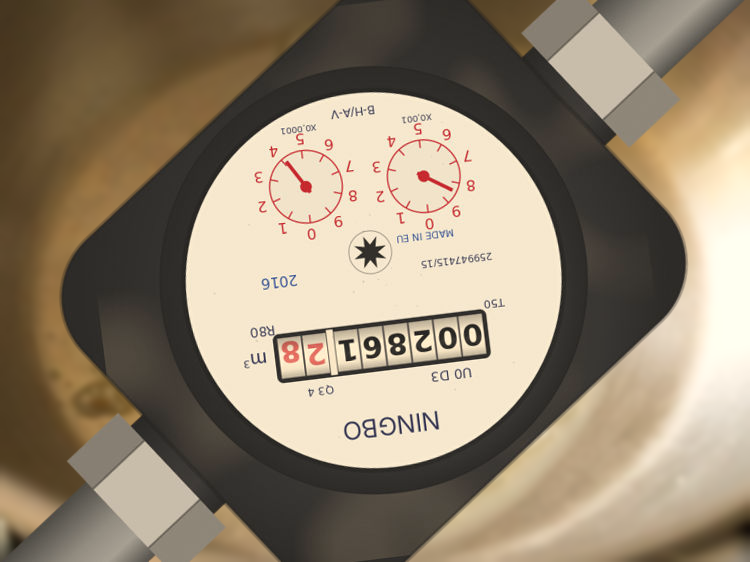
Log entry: 2861.2784 m³
